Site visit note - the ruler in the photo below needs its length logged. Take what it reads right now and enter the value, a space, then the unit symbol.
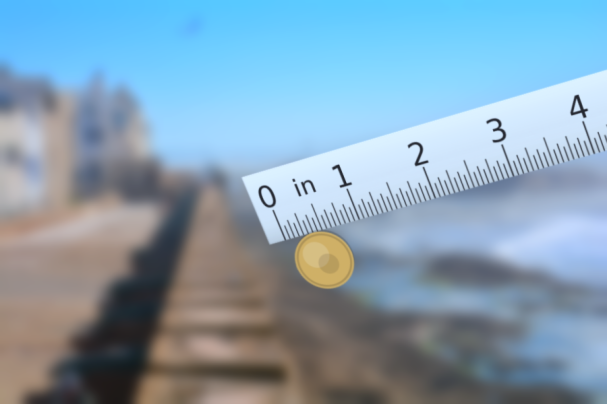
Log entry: 0.75 in
